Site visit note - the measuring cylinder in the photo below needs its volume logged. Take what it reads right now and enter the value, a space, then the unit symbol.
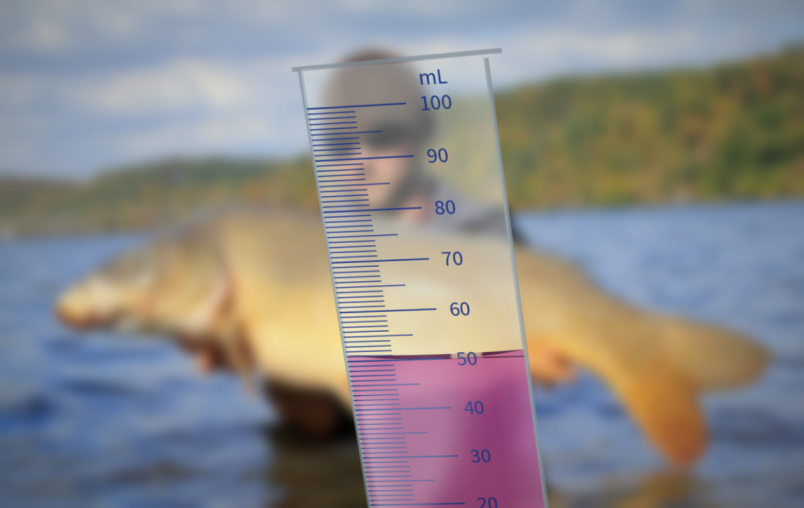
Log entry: 50 mL
